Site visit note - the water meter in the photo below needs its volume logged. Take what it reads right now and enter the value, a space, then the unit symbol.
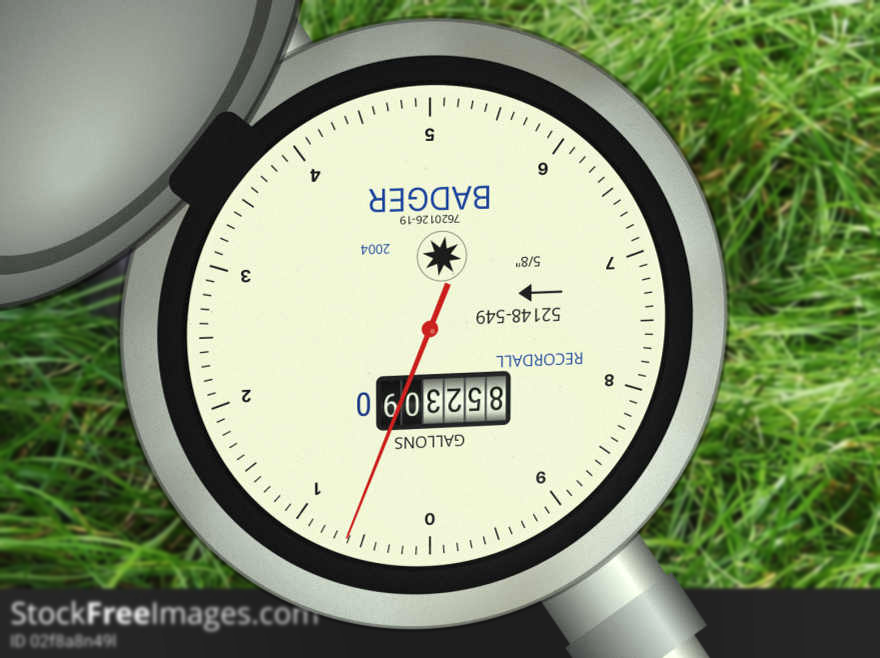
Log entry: 8523090.6 gal
